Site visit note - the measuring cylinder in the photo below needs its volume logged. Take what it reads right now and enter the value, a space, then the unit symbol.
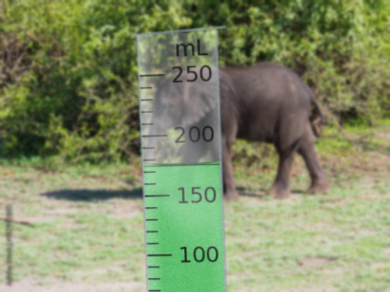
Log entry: 175 mL
